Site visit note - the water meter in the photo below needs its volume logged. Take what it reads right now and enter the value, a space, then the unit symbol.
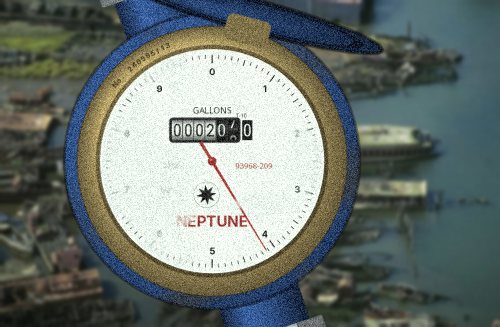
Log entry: 2074.1 gal
